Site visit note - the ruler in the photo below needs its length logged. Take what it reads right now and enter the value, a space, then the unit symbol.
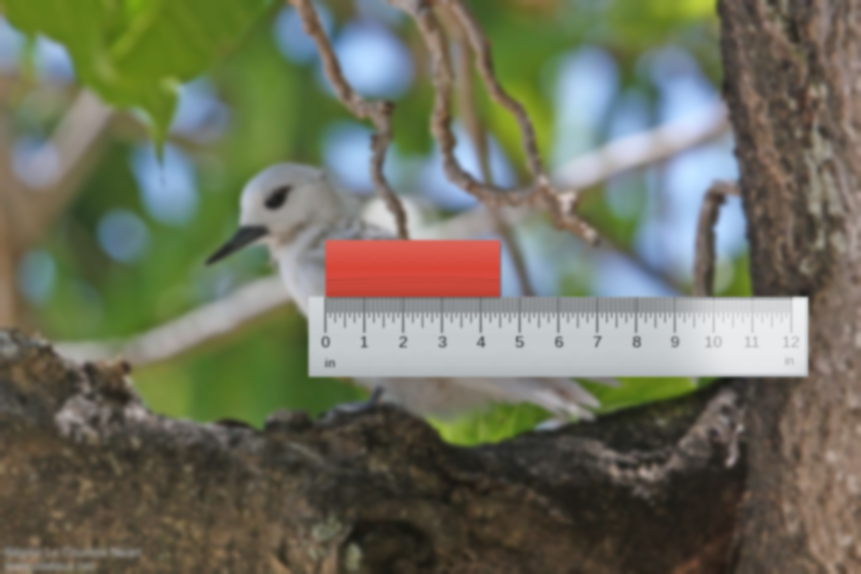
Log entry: 4.5 in
